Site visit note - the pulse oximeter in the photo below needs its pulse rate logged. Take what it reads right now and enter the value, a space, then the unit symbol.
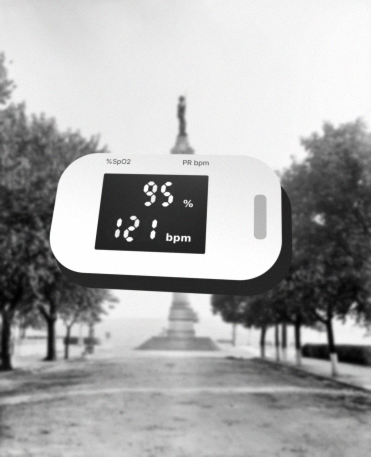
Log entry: 121 bpm
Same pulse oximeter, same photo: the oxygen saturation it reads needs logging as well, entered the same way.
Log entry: 95 %
